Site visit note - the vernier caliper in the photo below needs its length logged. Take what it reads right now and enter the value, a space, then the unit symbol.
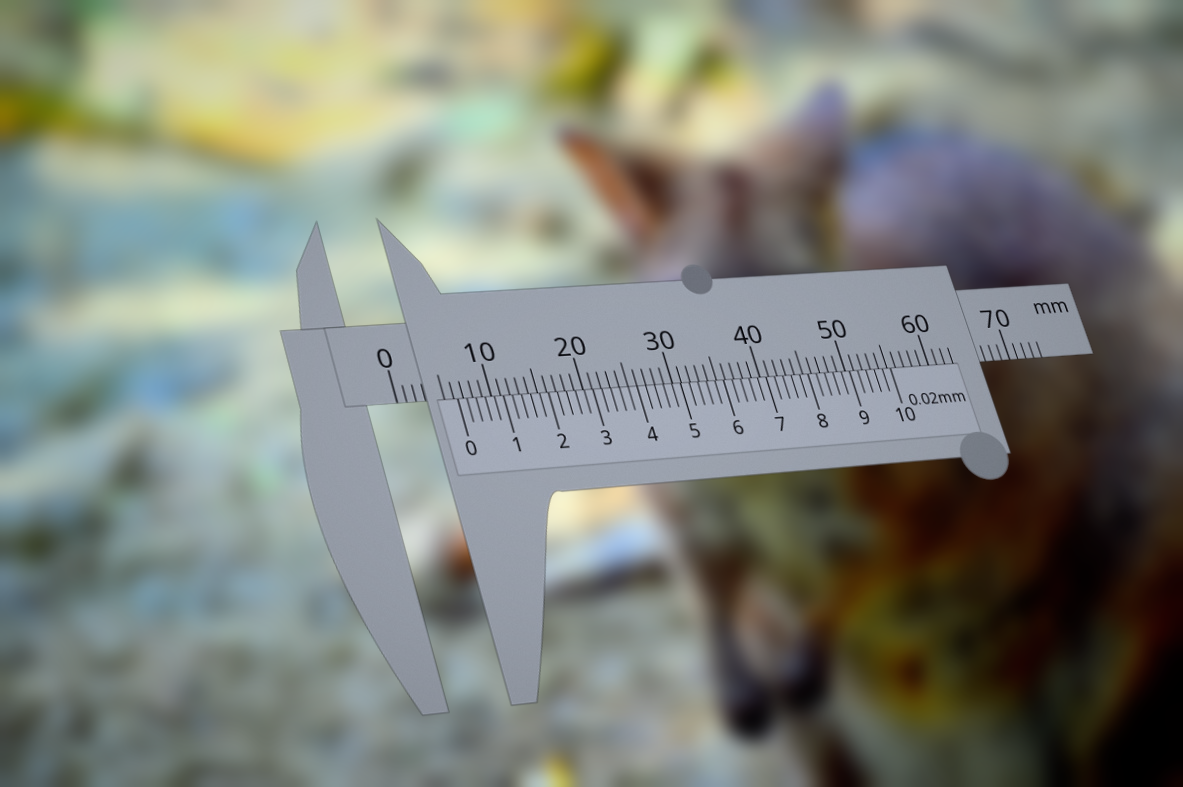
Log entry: 6.4 mm
